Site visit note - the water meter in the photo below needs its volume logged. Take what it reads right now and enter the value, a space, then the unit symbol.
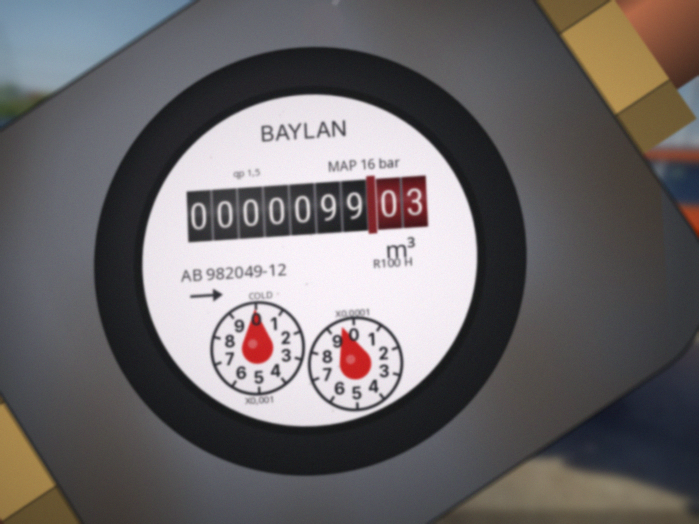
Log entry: 99.0299 m³
